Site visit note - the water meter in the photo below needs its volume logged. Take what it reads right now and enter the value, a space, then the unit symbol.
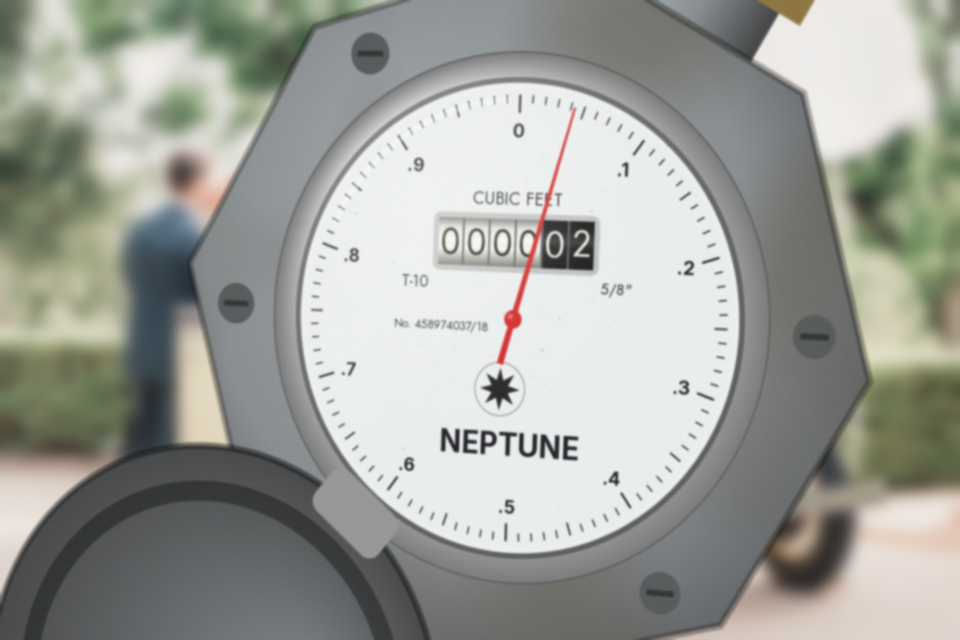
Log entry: 2.04 ft³
